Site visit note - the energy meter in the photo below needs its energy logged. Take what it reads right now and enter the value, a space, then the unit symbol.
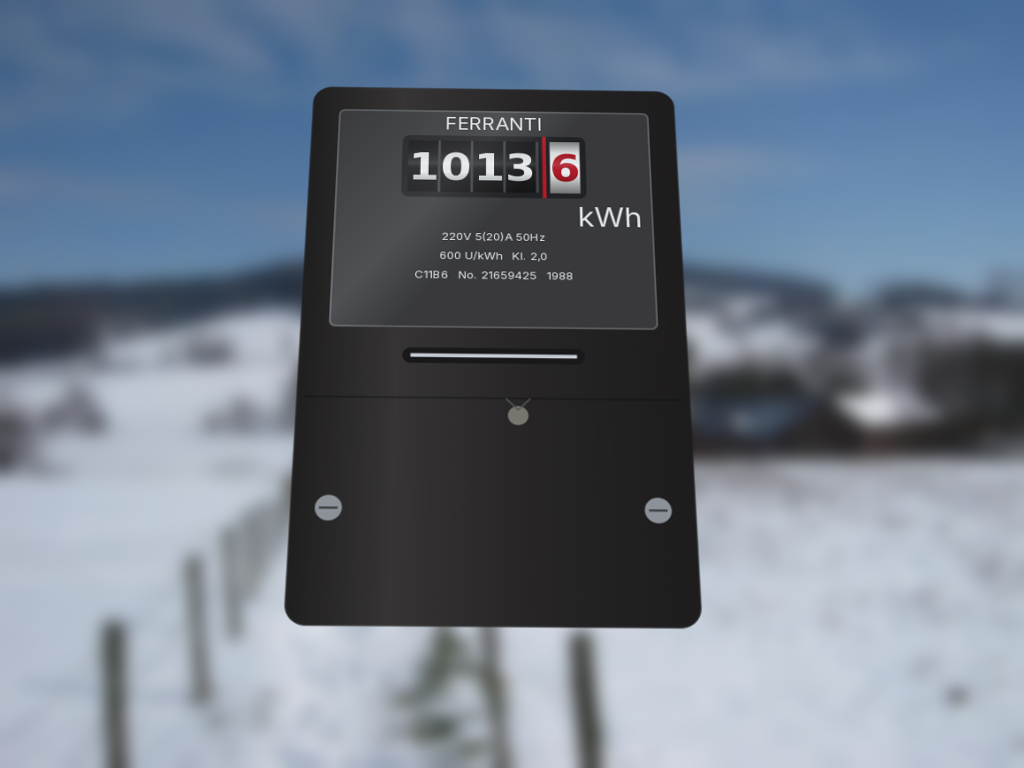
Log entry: 1013.6 kWh
